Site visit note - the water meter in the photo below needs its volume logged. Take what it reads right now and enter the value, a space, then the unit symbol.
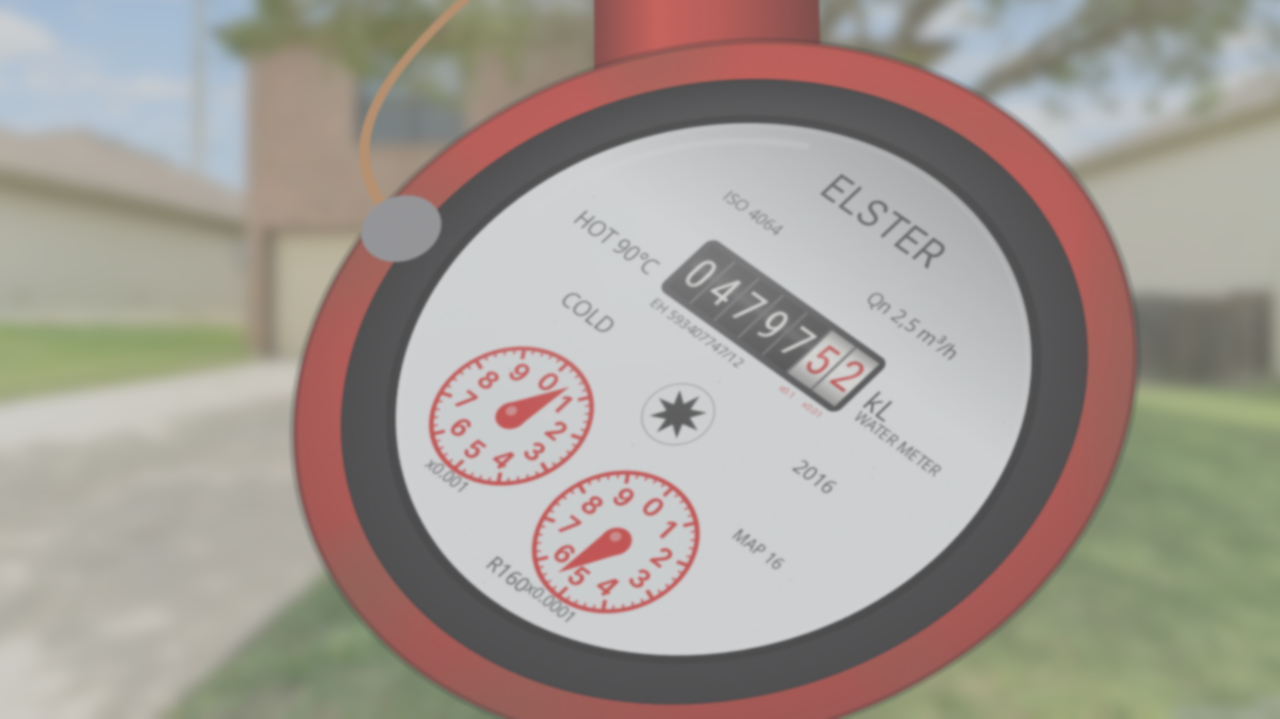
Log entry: 4797.5205 kL
